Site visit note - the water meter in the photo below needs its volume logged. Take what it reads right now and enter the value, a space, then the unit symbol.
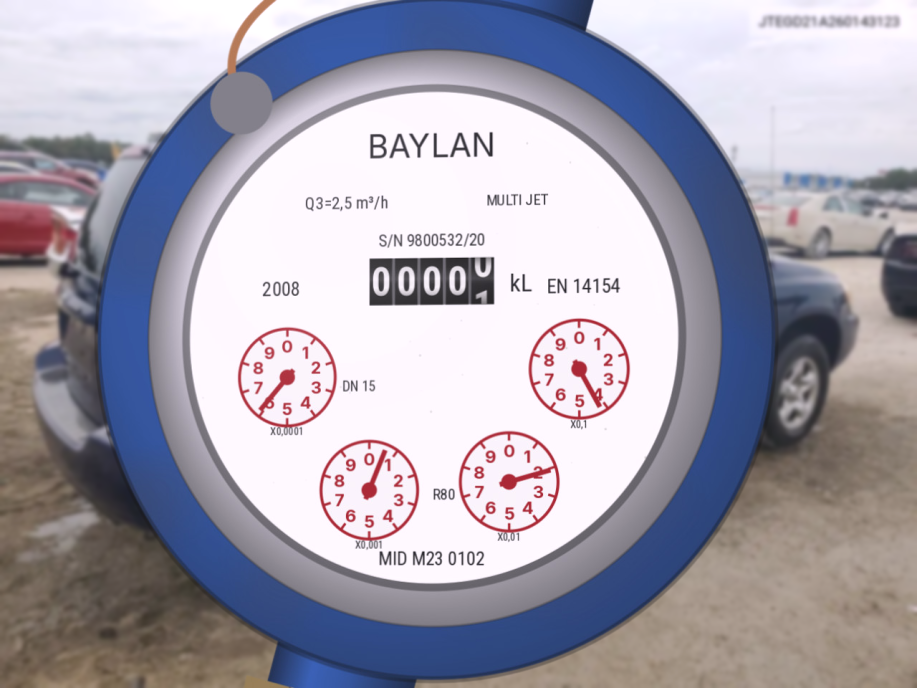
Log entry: 0.4206 kL
